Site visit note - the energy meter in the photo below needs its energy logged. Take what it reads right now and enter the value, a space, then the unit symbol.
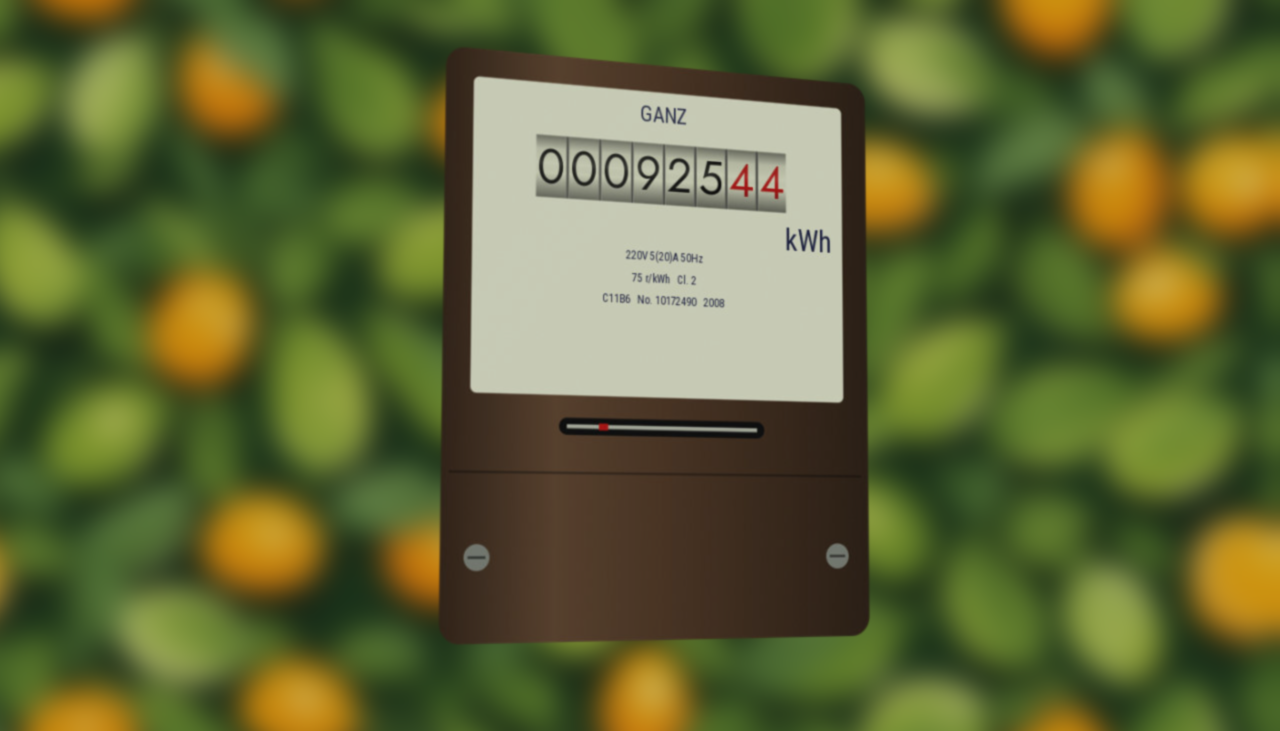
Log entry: 925.44 kWh
